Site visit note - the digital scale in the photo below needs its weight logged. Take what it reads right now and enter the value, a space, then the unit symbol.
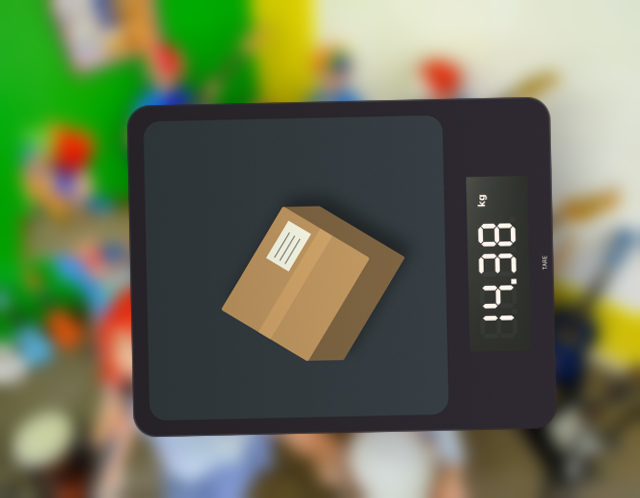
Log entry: 14.38 kg
